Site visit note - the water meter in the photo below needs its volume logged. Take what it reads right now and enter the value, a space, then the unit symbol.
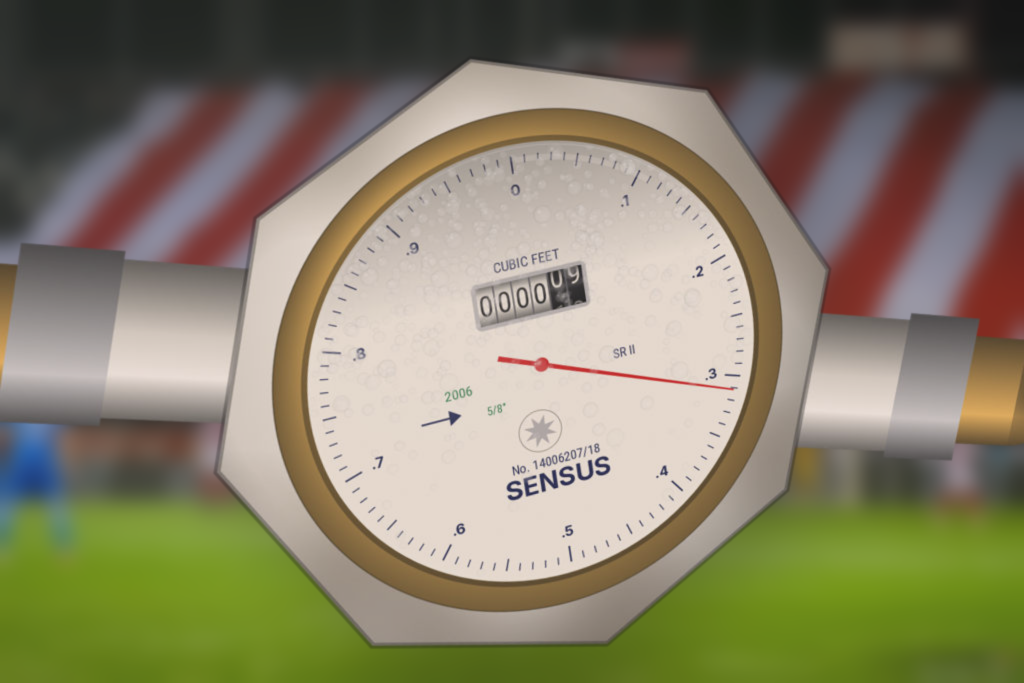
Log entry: 9.31 ft³
